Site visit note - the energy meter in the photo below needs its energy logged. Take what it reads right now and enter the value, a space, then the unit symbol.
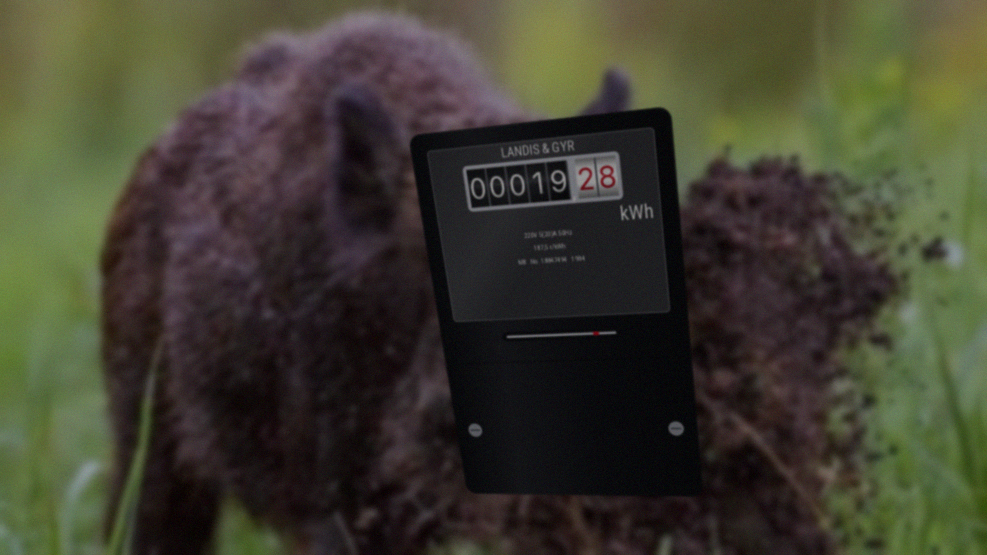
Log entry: 19.28 kWh
